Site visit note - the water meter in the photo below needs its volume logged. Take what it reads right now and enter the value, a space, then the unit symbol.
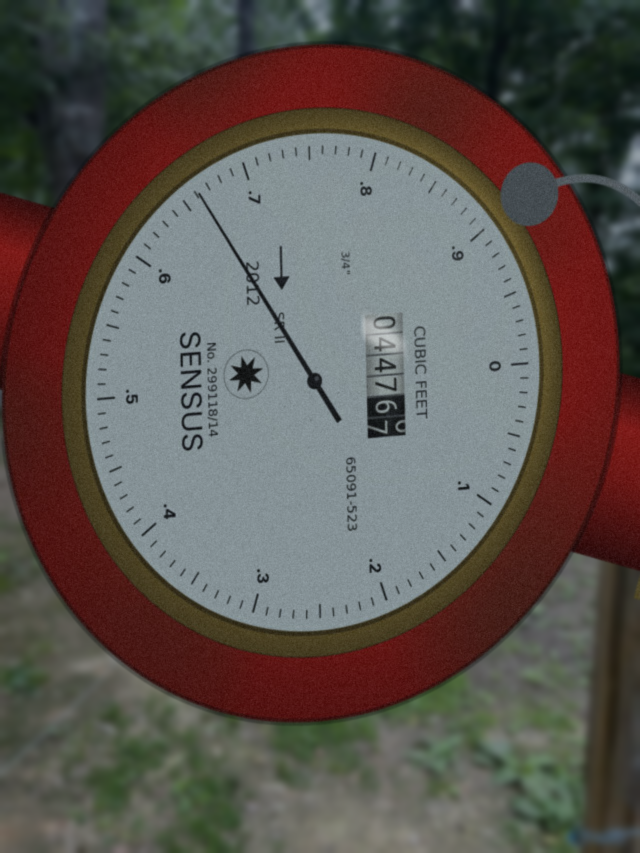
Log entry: 44766.66 ft³
